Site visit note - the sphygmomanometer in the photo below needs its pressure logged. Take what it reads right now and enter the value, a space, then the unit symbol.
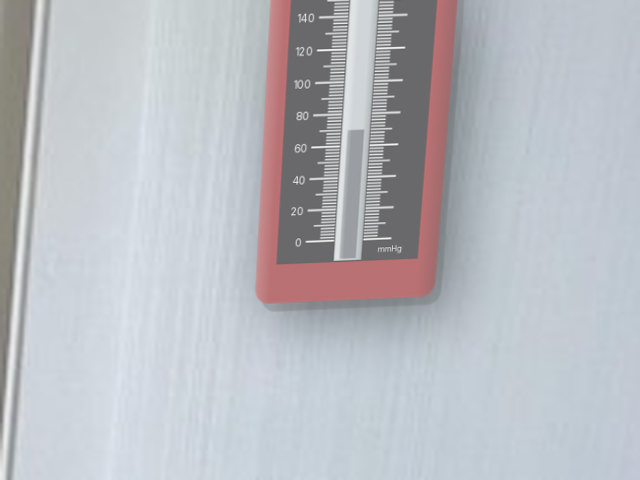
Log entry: 70 mmHg
